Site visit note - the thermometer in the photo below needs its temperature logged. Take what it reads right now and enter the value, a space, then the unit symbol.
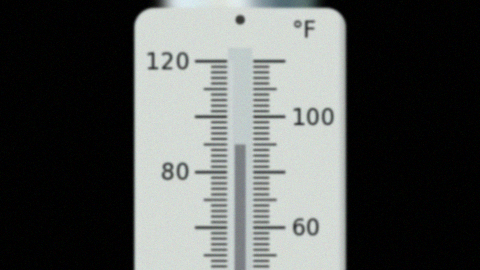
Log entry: 90 °F
